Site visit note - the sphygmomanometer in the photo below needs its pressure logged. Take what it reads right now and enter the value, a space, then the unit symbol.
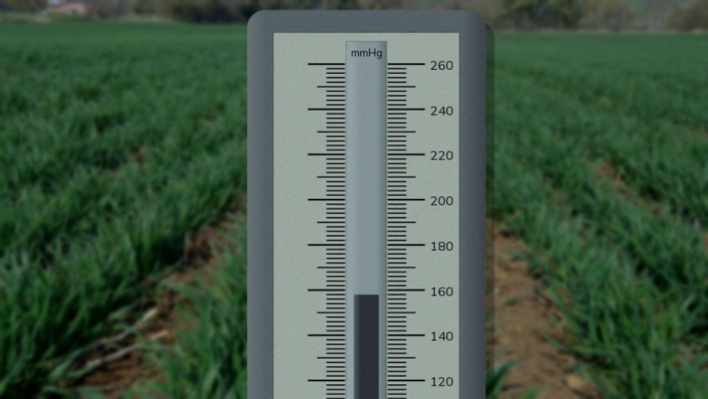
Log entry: 158 mmHg
